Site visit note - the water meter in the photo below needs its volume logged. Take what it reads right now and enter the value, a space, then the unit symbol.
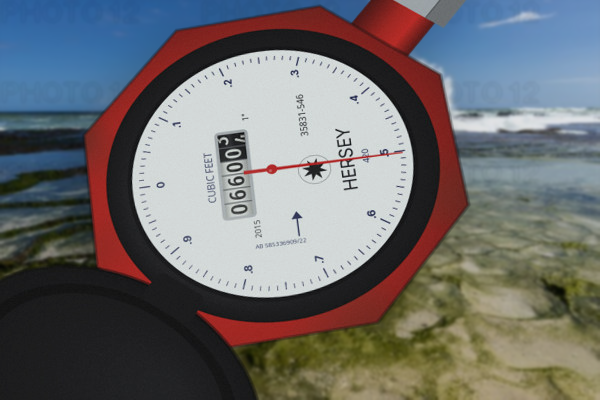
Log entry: 66003.50 ft³
